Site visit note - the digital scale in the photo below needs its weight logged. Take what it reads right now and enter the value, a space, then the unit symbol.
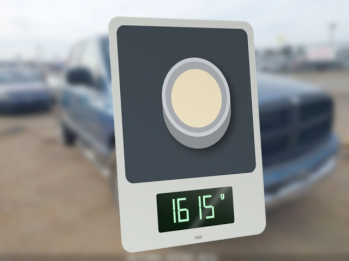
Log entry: 1615 g
